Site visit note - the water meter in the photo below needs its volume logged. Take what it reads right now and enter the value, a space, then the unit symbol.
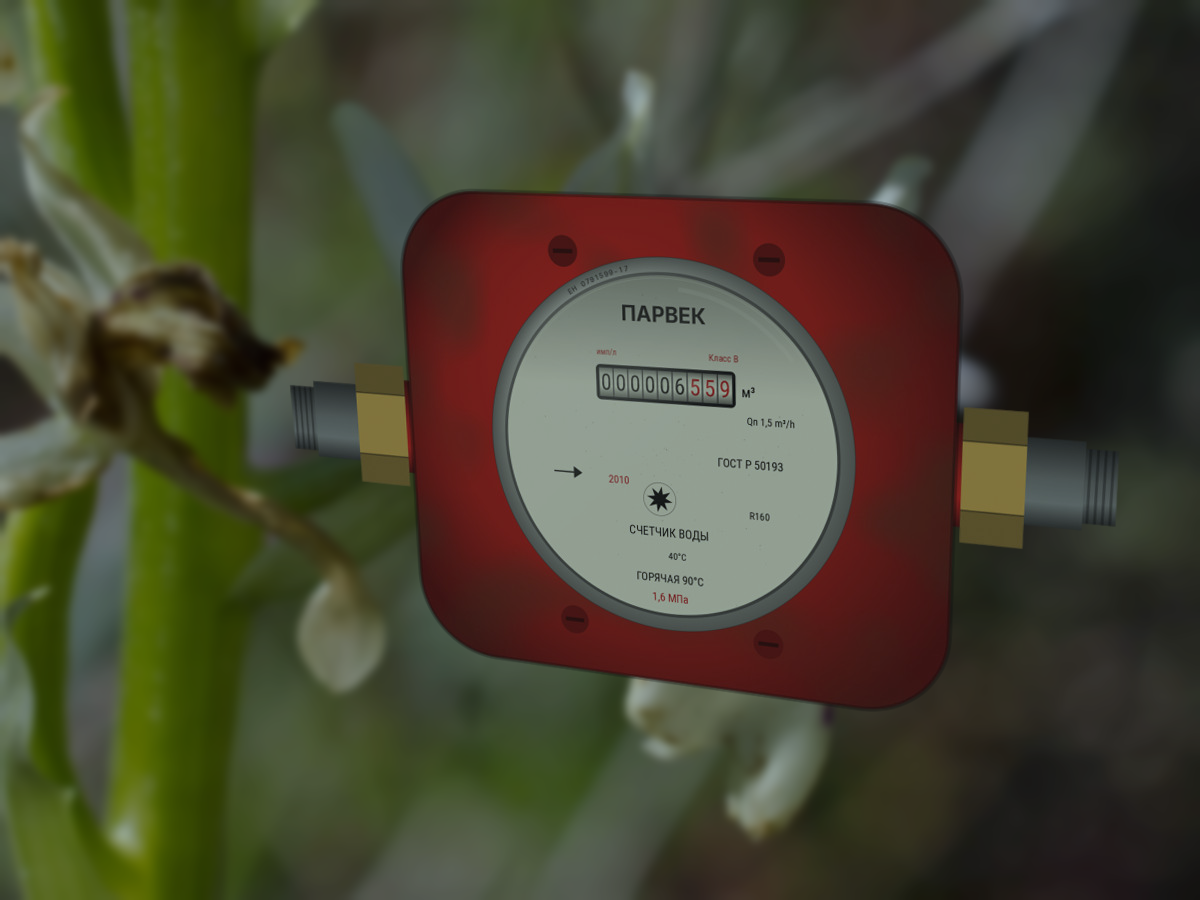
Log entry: 6.559 m³
